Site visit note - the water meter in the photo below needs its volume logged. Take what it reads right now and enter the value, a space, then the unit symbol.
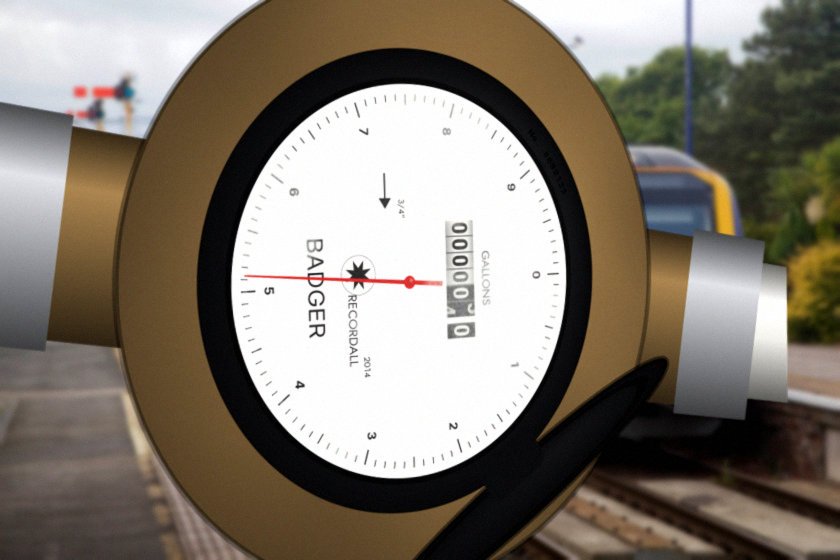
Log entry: 35.1 gal
